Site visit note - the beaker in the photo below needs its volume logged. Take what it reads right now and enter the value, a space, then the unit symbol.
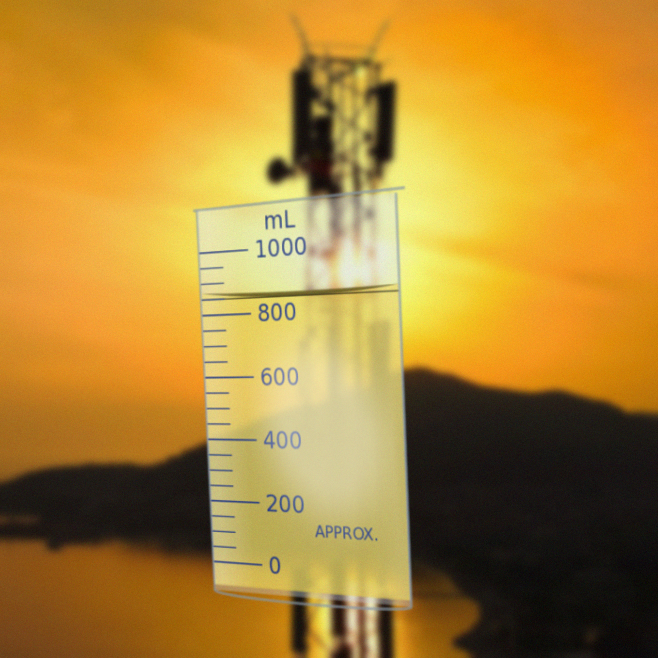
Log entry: 850 mL
